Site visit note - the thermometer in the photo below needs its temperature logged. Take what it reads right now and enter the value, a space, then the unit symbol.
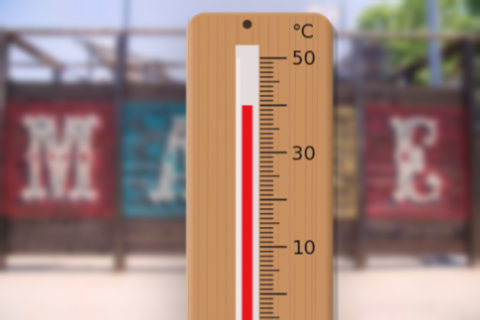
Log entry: 40 °C
